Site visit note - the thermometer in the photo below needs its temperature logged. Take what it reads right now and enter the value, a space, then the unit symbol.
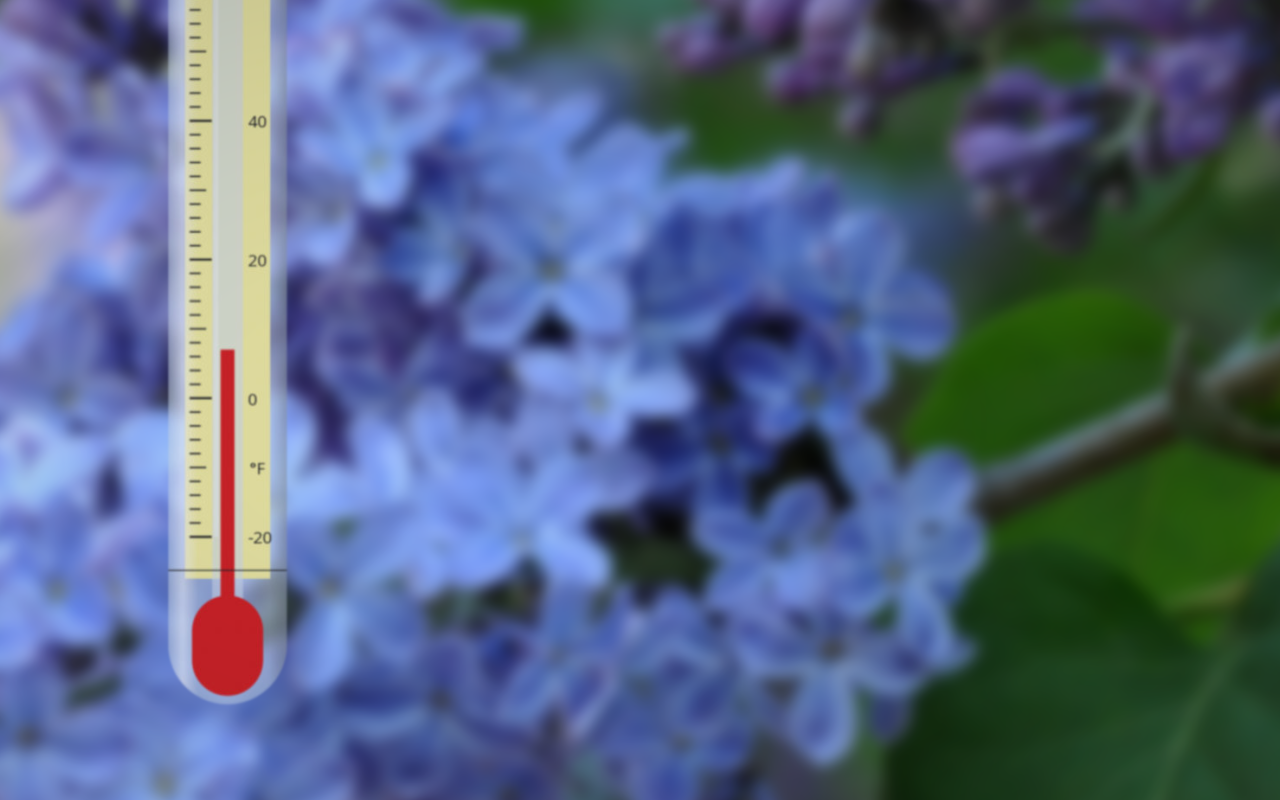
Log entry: 7 °F
